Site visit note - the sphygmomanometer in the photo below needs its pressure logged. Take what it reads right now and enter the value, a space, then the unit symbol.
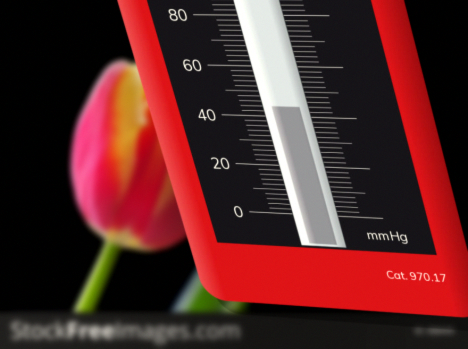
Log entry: 44 mmHg
